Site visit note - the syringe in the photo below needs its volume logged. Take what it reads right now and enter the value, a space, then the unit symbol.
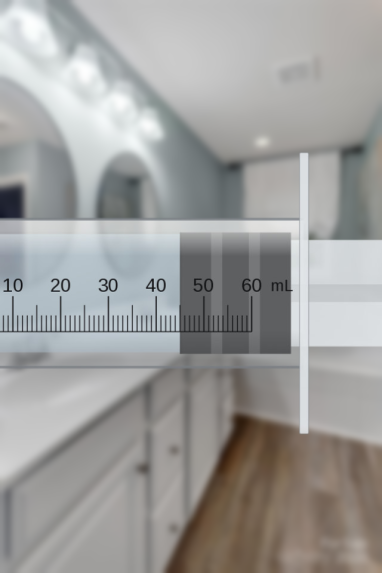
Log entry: 45 mL
